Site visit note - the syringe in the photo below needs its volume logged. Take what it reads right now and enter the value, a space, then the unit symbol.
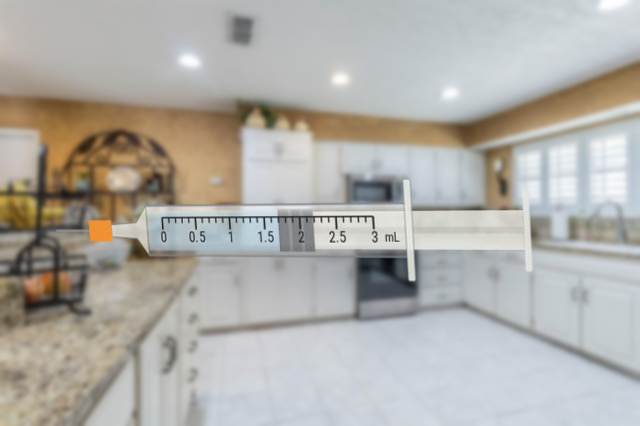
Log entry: 1.7 mL
